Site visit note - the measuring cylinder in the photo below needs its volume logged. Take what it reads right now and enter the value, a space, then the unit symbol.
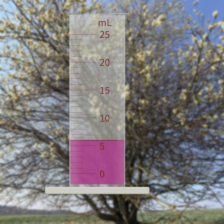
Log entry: 6 mL
